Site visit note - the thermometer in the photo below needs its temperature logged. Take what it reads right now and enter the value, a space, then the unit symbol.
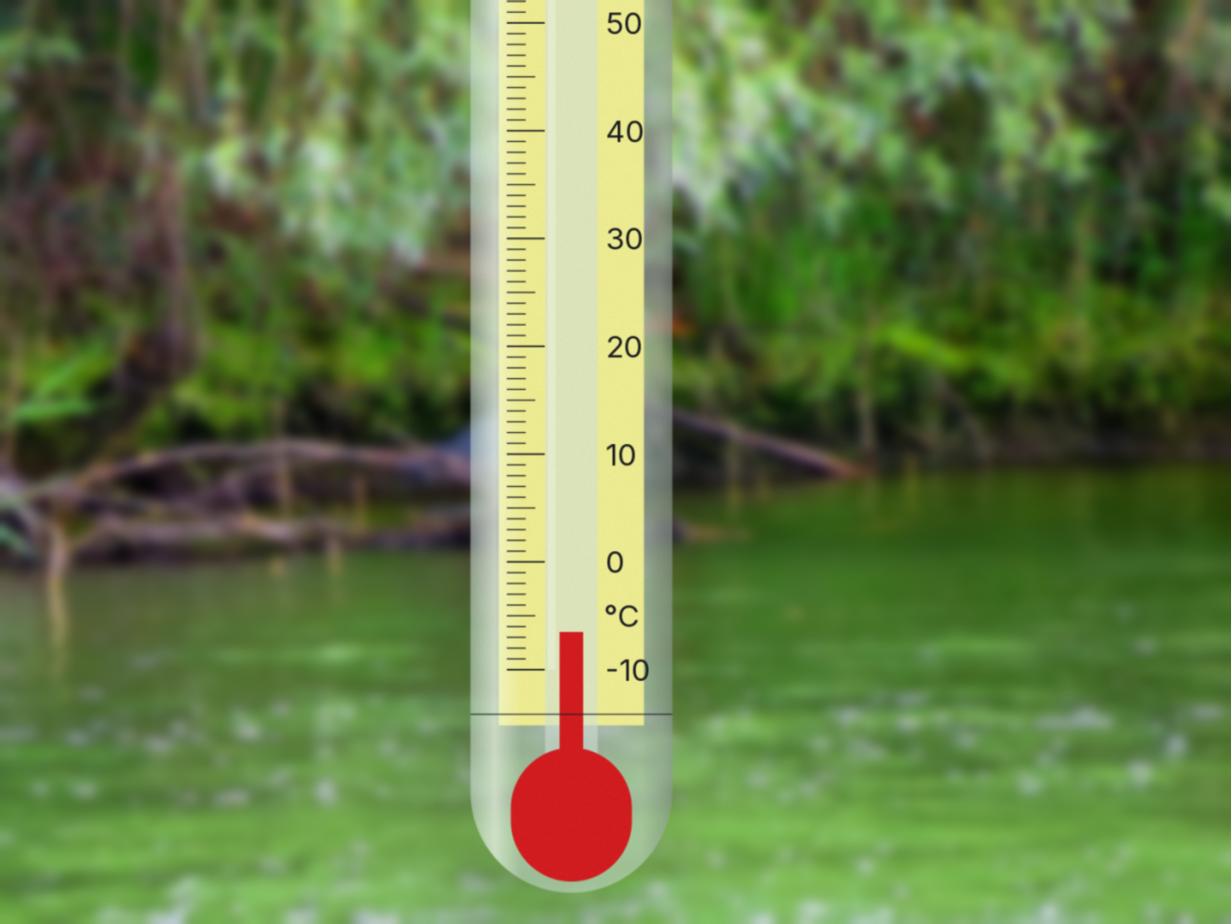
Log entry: -6.5 °C
